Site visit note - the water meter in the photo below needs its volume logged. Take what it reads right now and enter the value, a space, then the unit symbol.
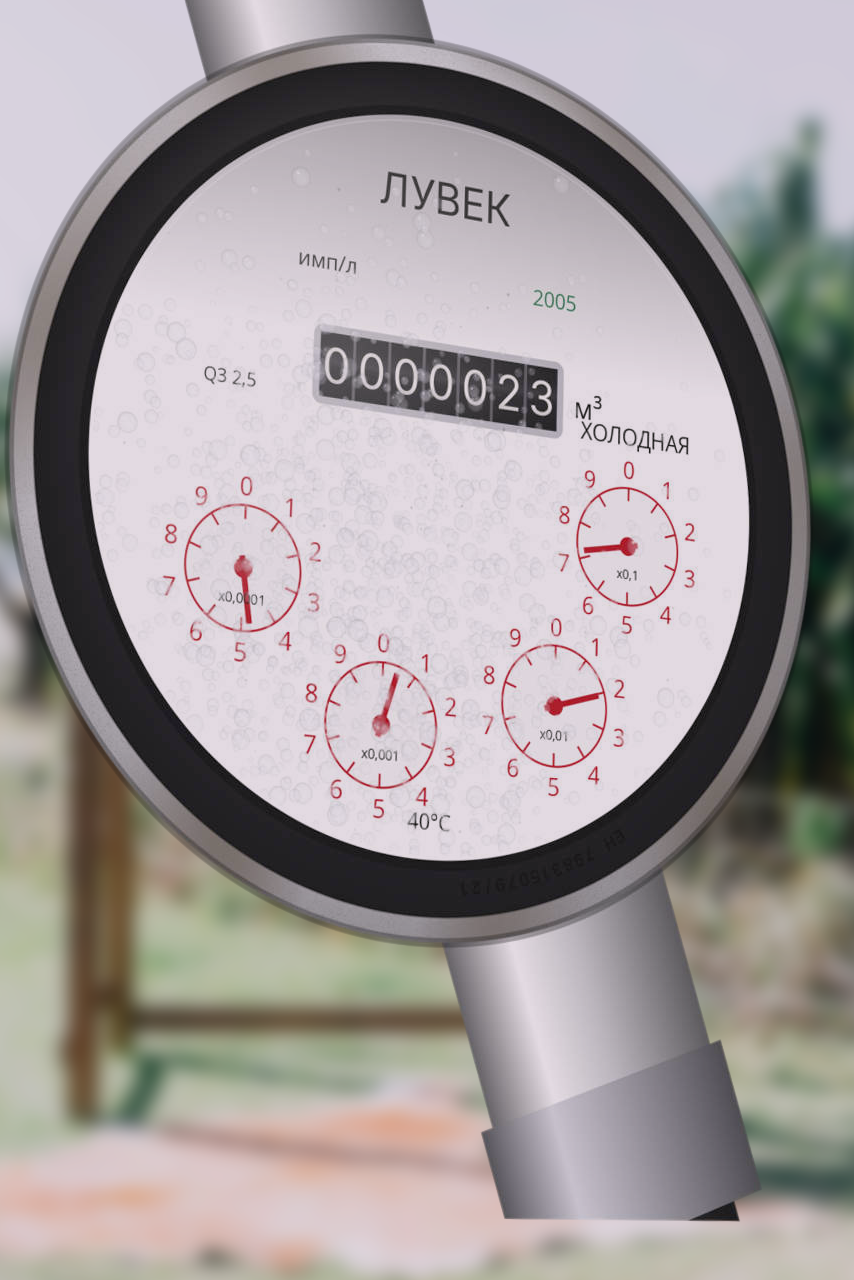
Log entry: 23.7204 m³
